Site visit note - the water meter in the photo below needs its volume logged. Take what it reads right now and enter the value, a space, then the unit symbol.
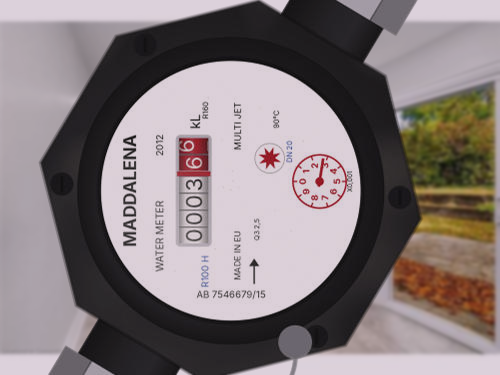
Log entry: 3.662 kL
